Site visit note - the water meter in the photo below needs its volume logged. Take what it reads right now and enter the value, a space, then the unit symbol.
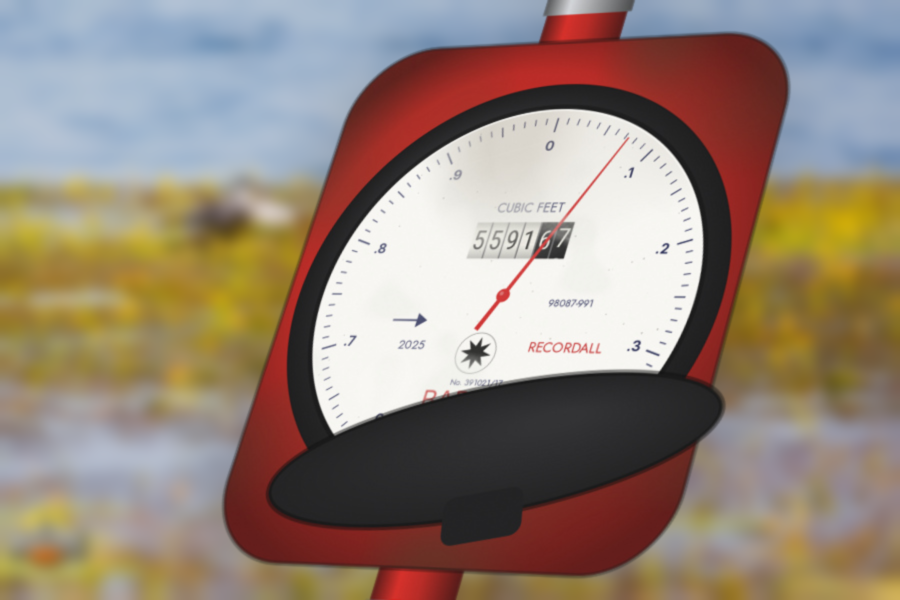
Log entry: 559167.07 ft³
